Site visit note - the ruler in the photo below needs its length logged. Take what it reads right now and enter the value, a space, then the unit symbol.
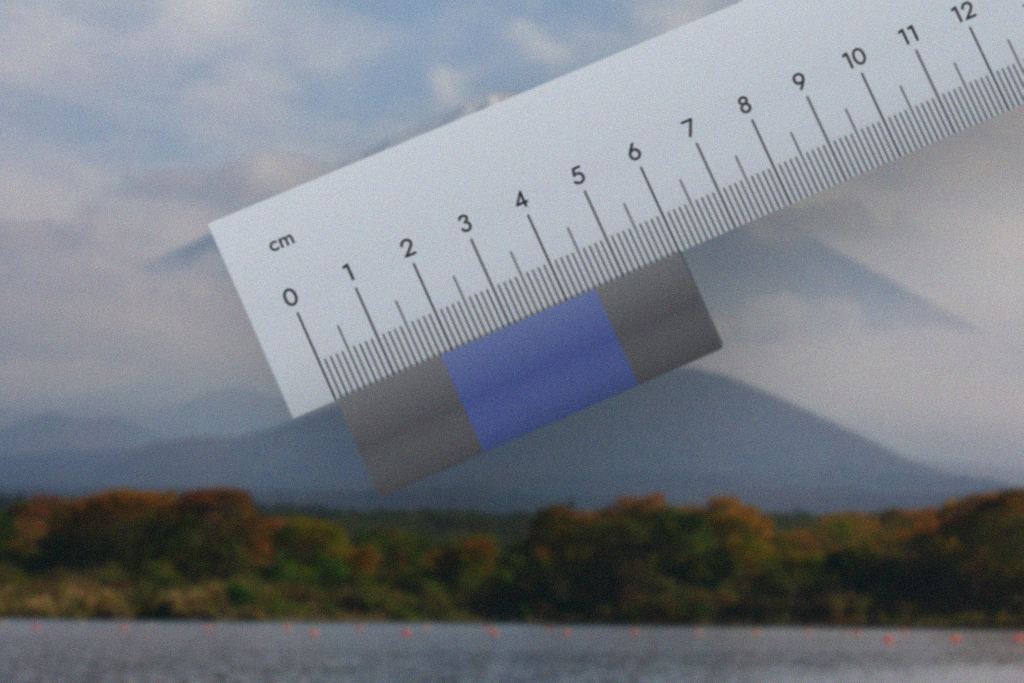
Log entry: 6 cm
